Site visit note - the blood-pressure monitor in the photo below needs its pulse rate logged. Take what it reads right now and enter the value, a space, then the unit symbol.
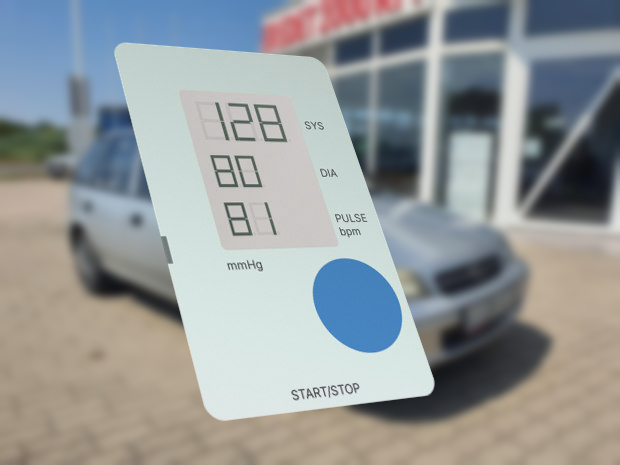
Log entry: 81 bpm
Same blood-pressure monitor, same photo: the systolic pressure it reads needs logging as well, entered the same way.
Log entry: 128 mmHg
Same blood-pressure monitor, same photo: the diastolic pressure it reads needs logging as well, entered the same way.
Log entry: 80 mmHg
